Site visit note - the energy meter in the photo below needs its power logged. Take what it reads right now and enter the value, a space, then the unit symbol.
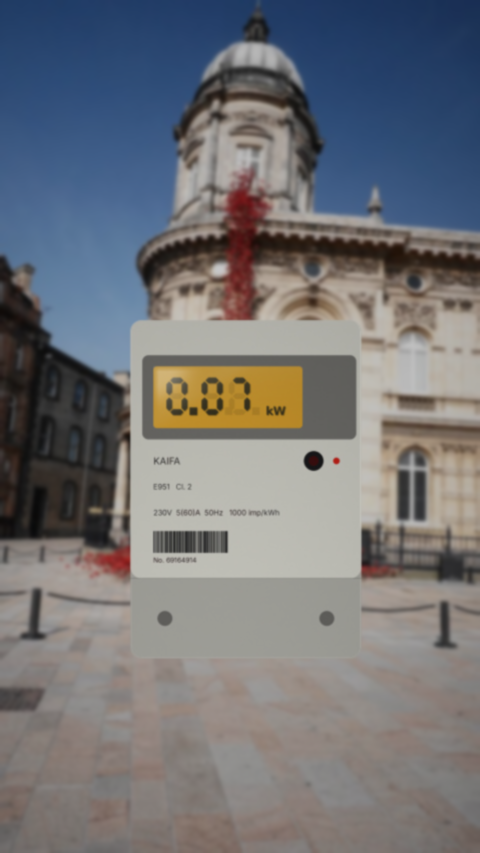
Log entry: 0.07 kW
